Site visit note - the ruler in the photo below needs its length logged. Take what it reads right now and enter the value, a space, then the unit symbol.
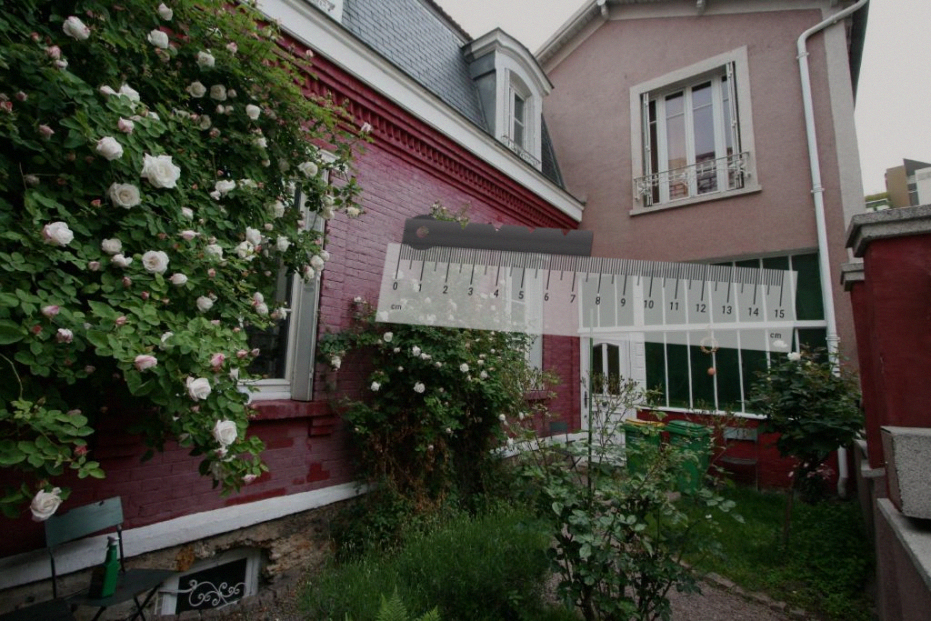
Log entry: 7.5 cm
